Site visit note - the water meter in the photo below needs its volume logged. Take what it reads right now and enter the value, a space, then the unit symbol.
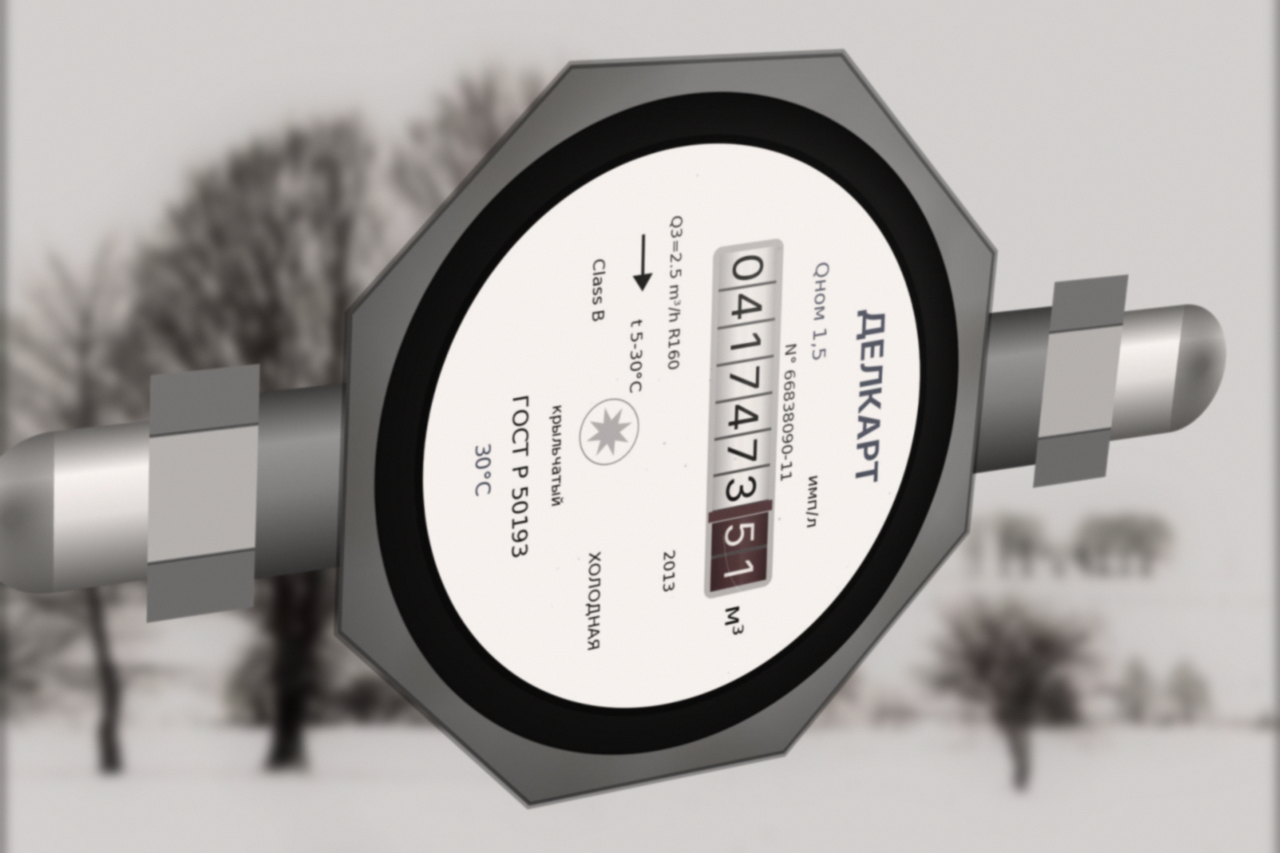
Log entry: 417473.51 m³
